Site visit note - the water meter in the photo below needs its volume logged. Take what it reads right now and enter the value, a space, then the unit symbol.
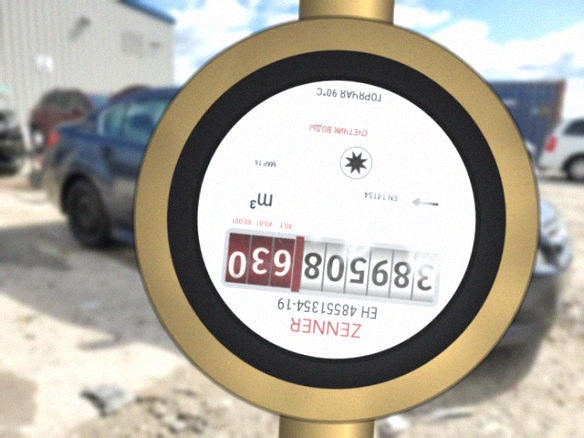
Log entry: 389508.630 m³
